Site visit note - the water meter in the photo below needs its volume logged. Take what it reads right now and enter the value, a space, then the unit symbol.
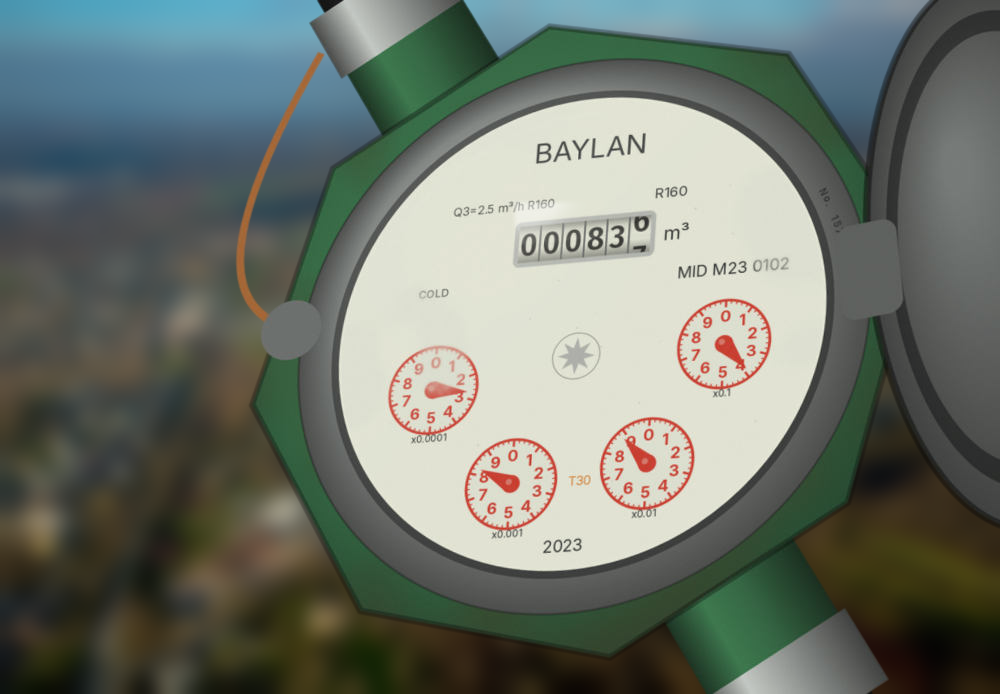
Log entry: 836.3882 m³
